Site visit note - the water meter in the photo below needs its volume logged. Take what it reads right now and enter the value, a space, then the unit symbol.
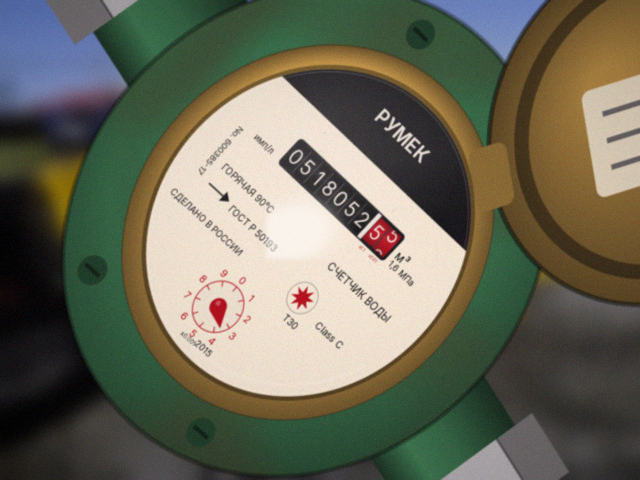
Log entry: 518052.553 m³
